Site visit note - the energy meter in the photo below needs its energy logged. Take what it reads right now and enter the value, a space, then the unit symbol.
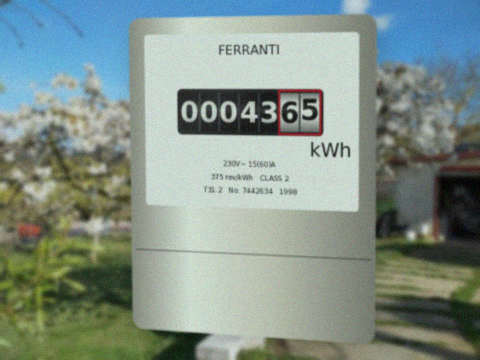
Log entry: 43.65 kWh
